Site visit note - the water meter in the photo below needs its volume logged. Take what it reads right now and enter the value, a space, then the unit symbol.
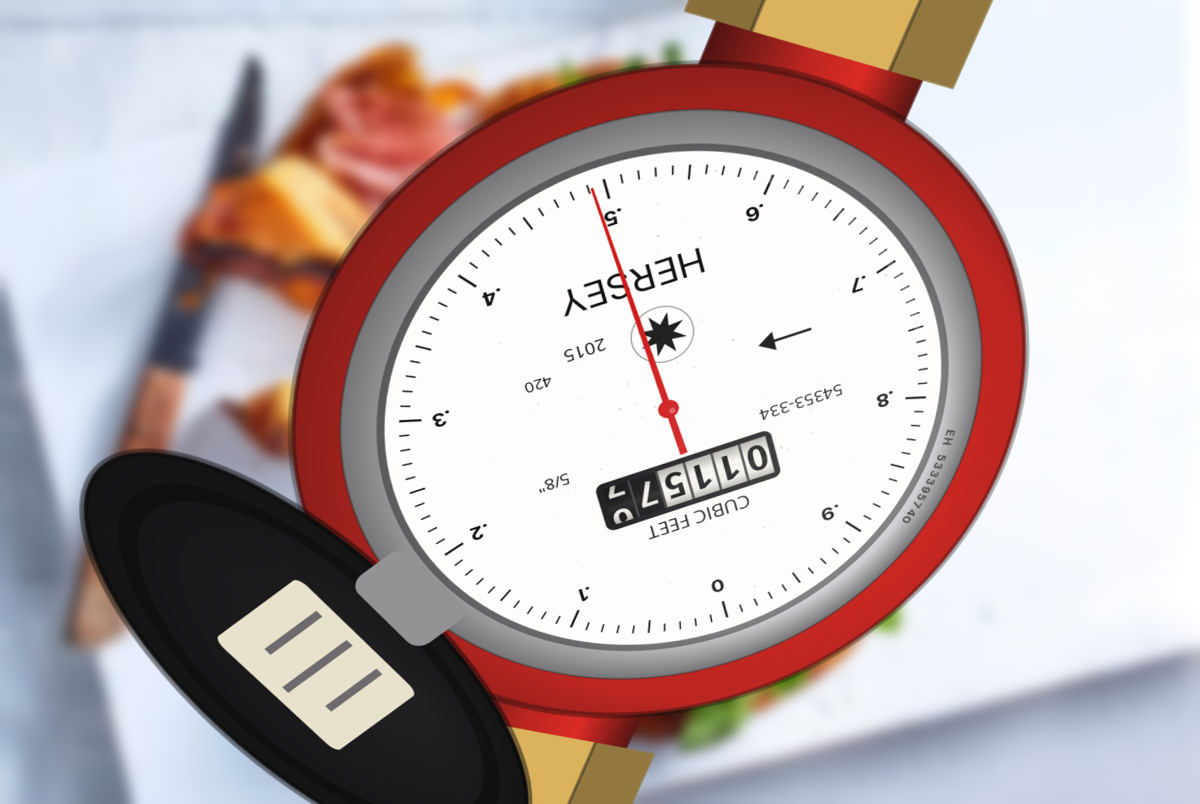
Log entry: 11576.49 ft³
